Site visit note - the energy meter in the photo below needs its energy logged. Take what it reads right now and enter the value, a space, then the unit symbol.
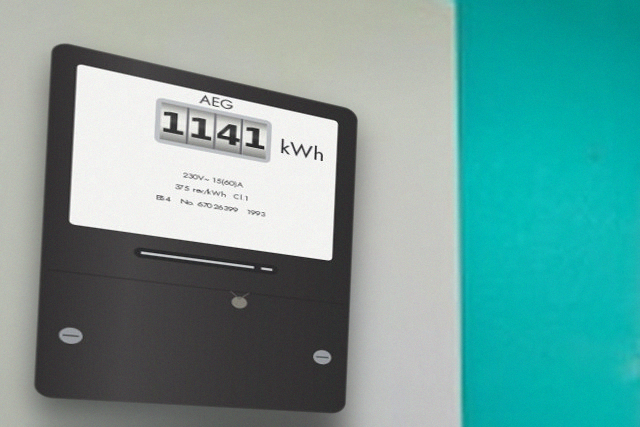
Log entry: 1141 kWh
